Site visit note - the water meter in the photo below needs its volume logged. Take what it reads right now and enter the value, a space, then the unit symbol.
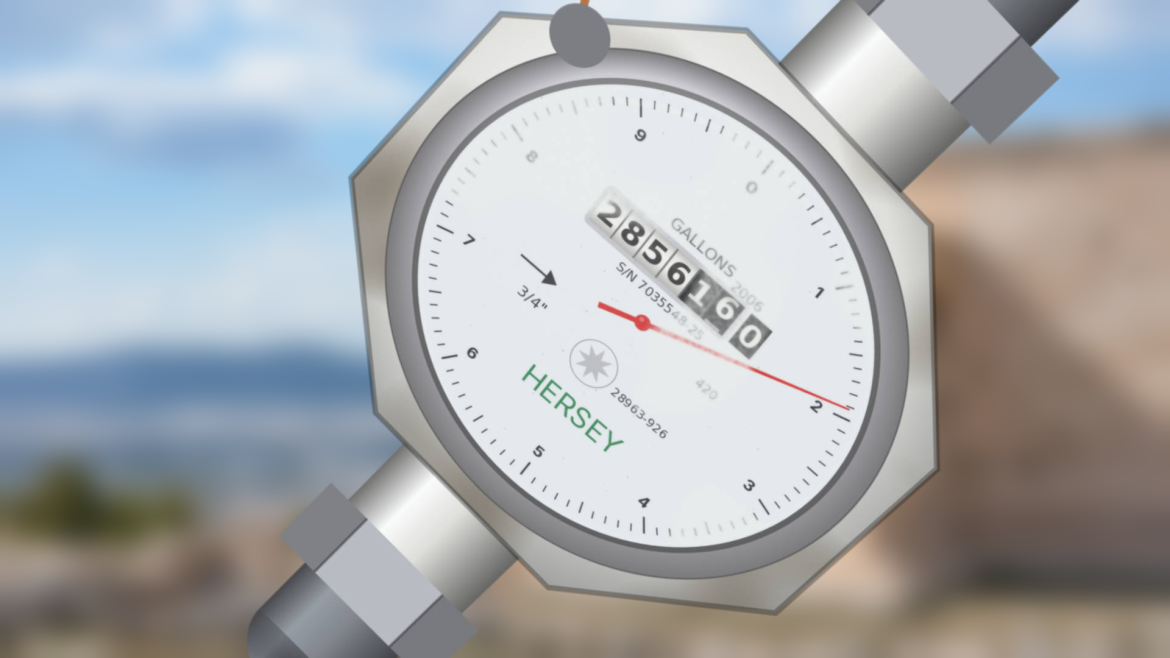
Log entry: 2856161.9 gal
